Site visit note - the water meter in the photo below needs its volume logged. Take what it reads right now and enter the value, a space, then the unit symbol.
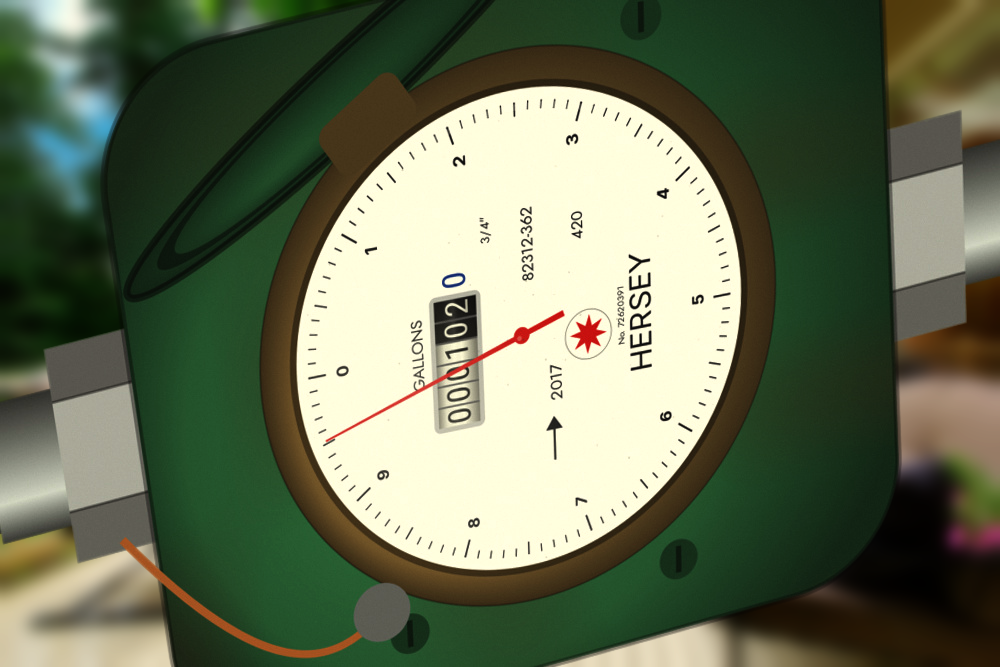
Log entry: 1019.5 gal
